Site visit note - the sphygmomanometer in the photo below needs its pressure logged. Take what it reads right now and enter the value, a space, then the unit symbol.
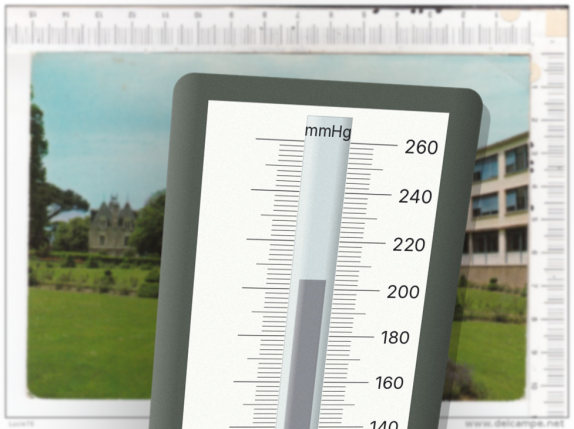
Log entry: 204 mmHg
